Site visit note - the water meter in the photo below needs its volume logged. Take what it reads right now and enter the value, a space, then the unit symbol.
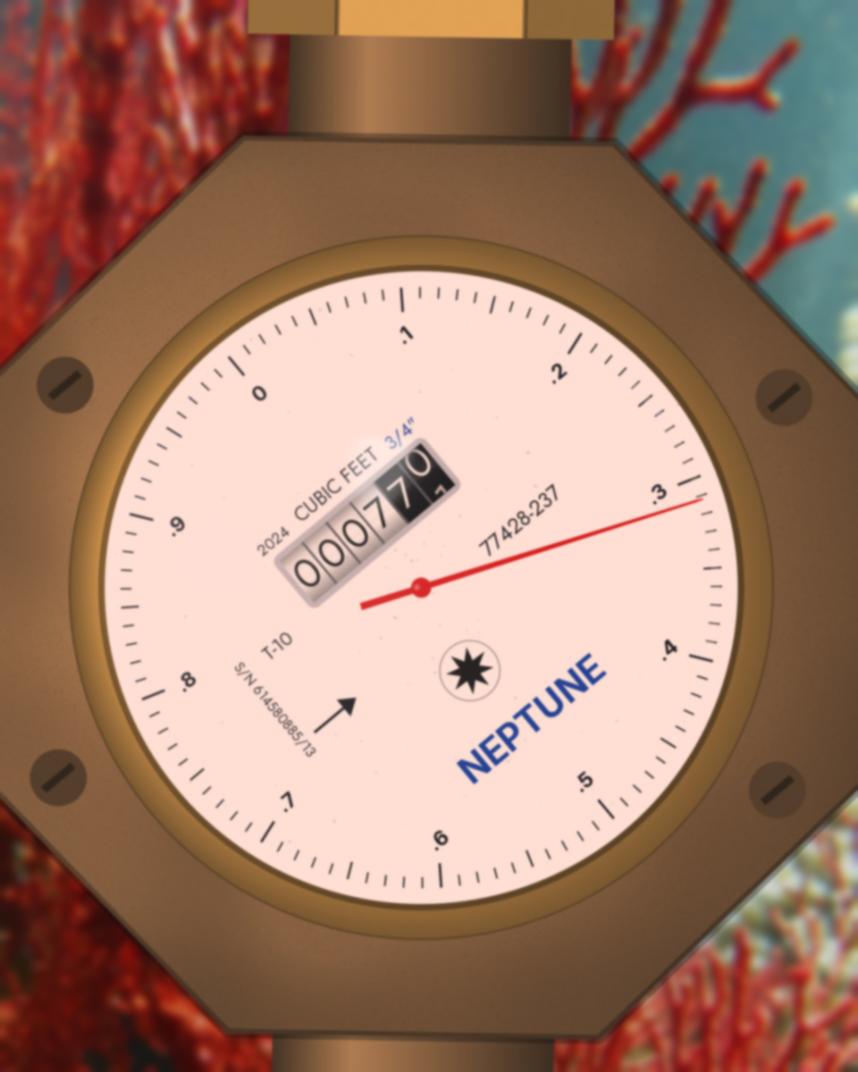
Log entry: 770.31 ft³
